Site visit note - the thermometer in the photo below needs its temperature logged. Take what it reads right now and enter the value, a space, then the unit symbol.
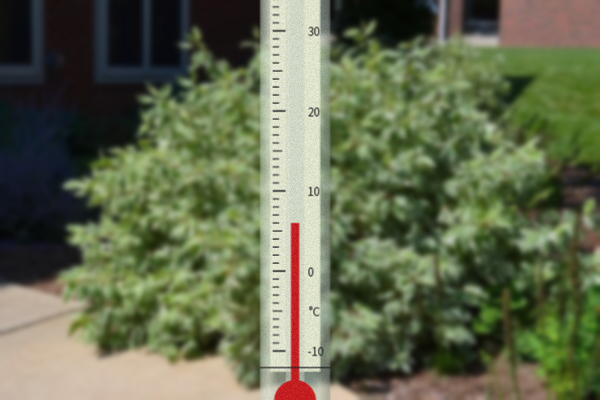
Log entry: 6 °C
